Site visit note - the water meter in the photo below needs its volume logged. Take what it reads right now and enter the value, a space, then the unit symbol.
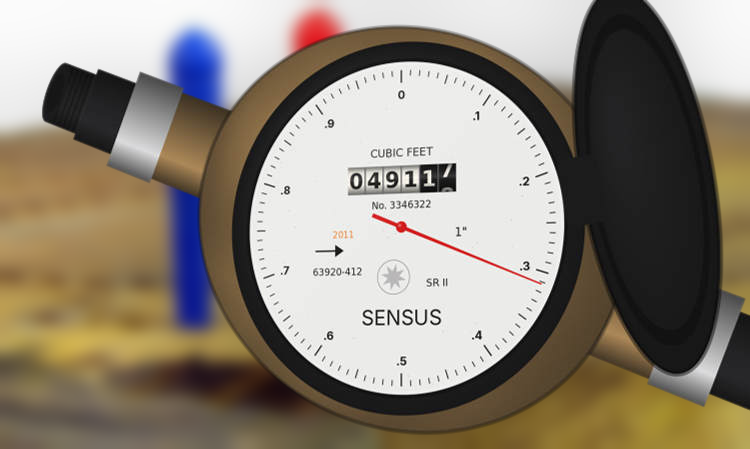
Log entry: 49117.31 ft³
